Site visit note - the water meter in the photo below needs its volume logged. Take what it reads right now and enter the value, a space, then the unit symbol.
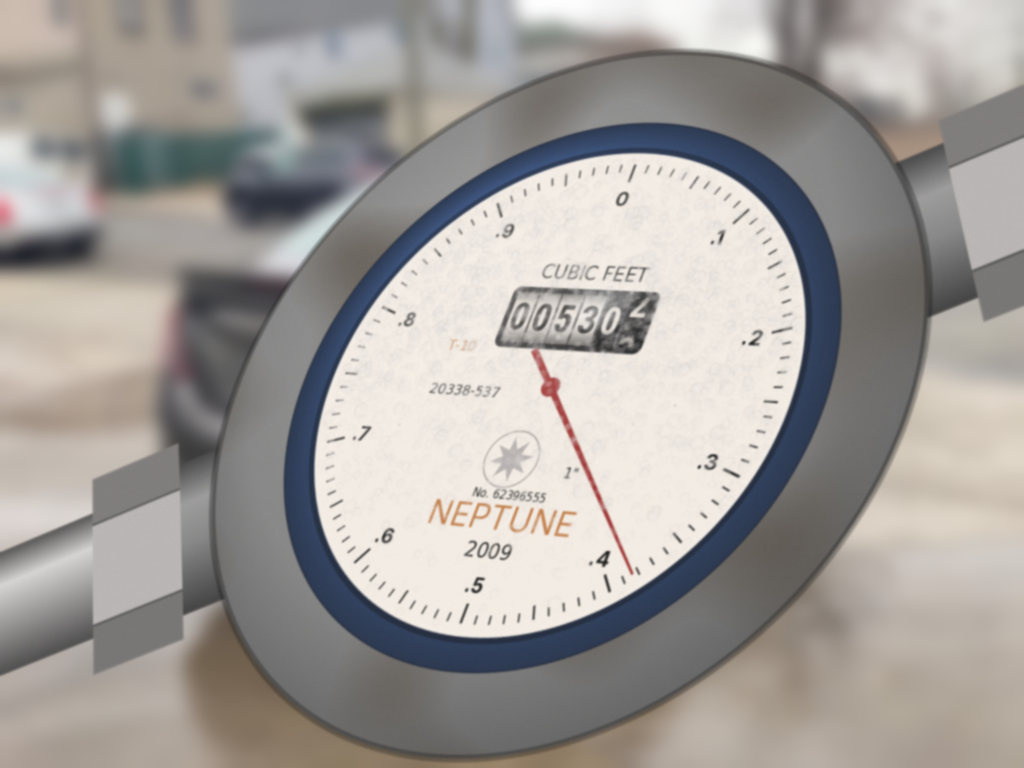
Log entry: 5302.38 ft³
